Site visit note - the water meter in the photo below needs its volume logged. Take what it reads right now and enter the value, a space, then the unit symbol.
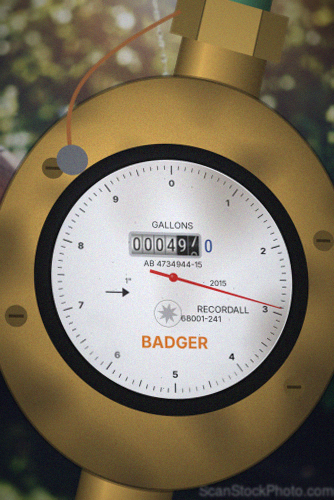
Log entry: 4972.9 gal
